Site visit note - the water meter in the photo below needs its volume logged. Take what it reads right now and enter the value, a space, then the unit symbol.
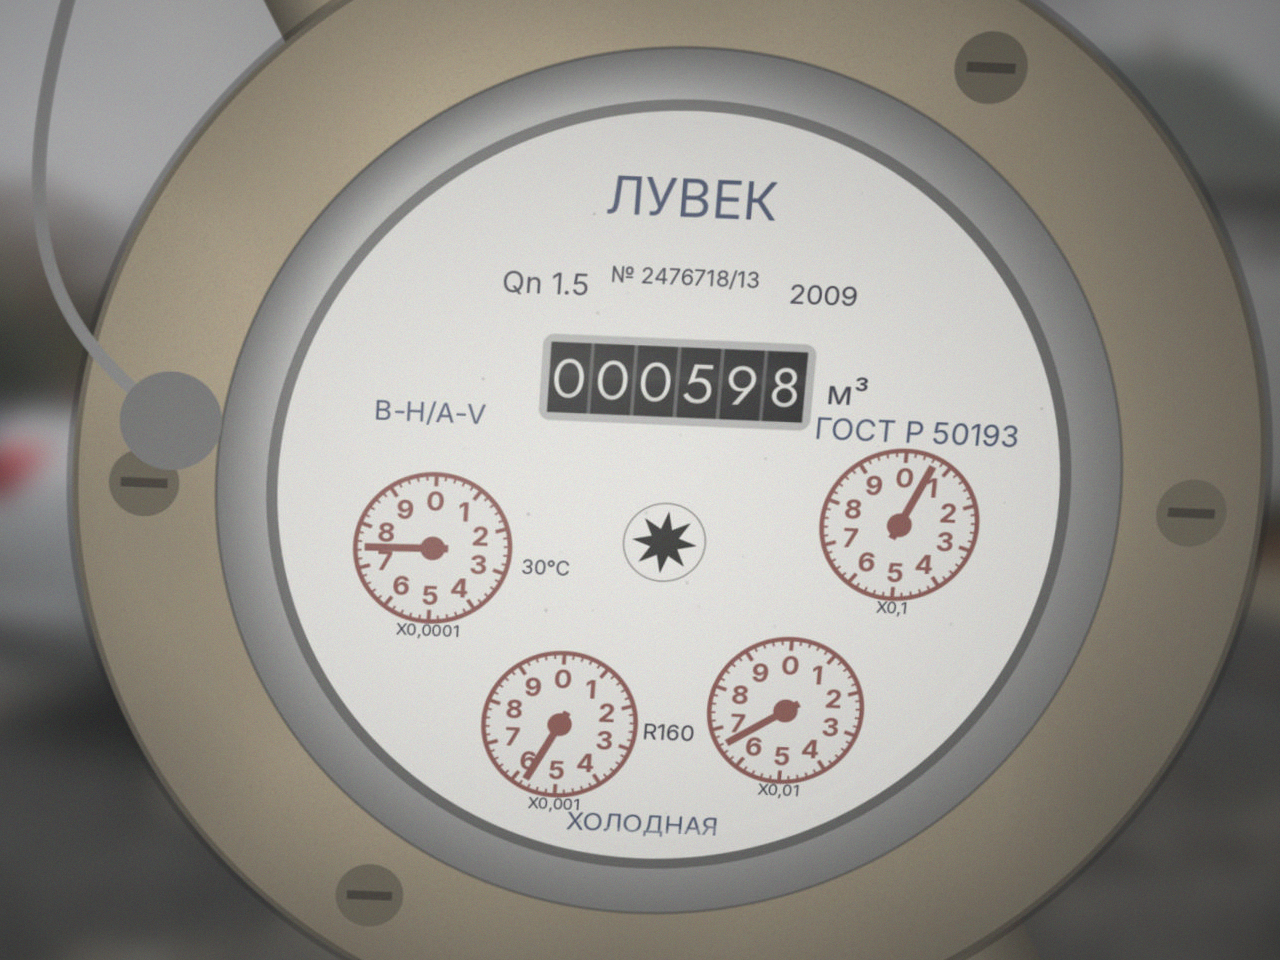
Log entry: 598.0657 m³
